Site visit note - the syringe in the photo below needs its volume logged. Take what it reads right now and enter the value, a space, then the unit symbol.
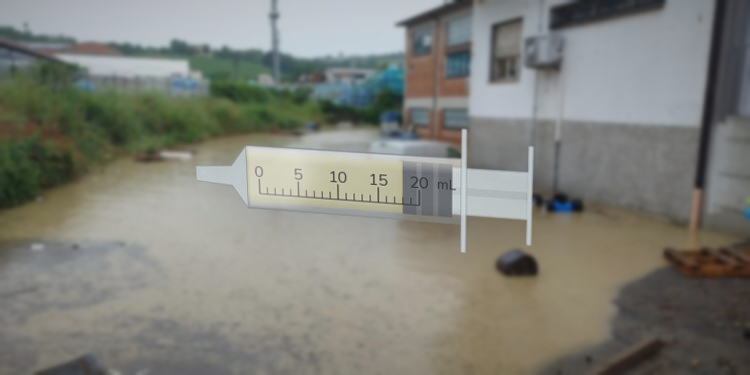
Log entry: 18 mL
